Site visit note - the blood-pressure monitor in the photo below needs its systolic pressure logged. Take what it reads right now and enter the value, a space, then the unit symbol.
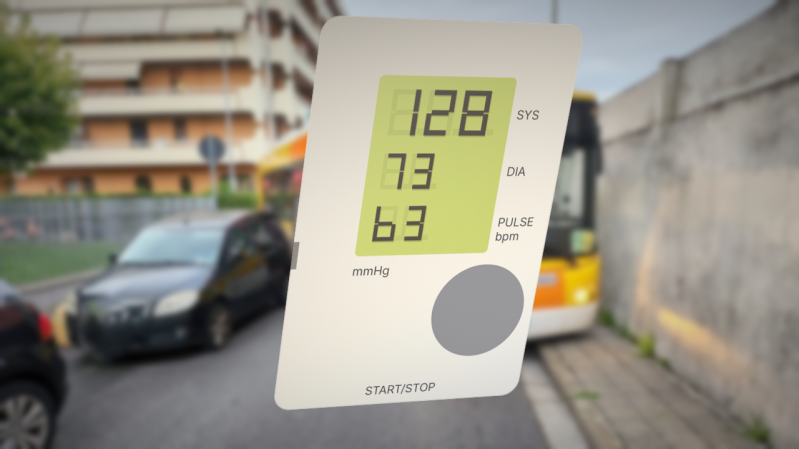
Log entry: 128 mmHg
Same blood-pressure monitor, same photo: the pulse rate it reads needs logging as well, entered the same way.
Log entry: 63 bpm
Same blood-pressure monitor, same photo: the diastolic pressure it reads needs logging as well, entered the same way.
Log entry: 73 mmHg
